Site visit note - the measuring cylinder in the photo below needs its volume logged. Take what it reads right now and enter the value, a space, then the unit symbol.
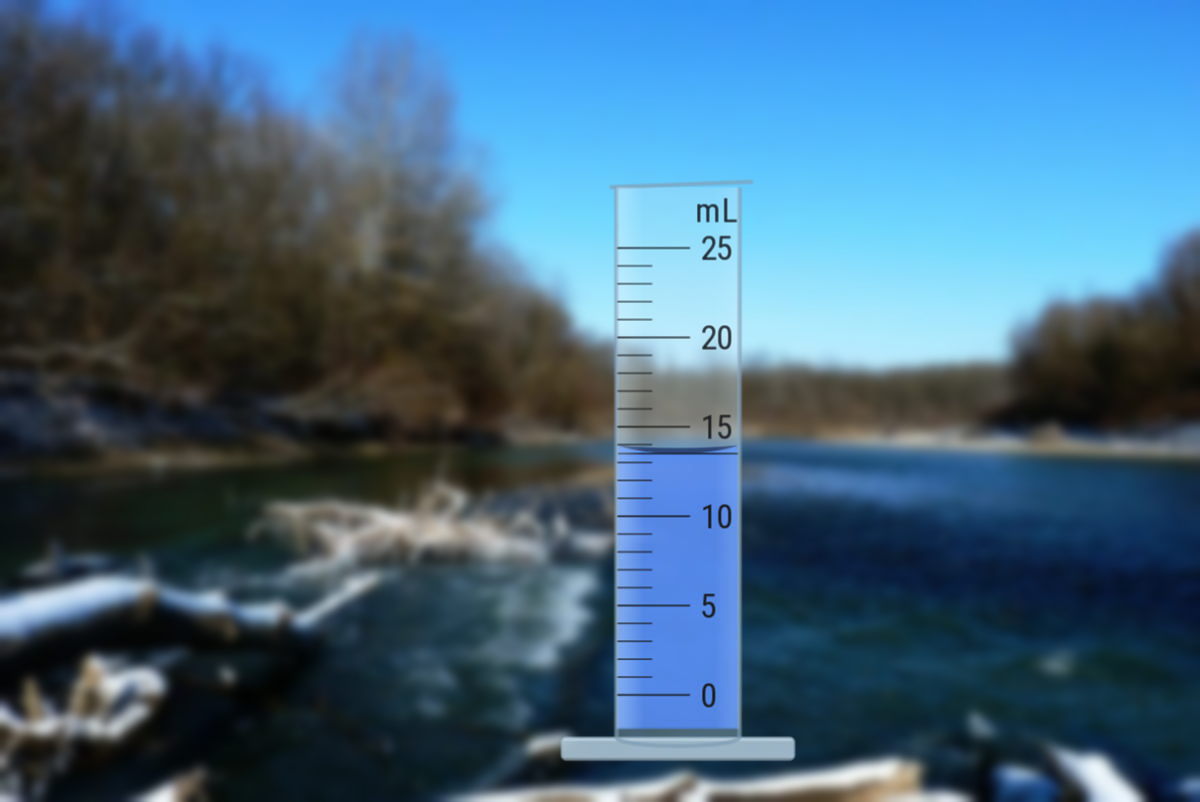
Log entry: 13.5 mL
